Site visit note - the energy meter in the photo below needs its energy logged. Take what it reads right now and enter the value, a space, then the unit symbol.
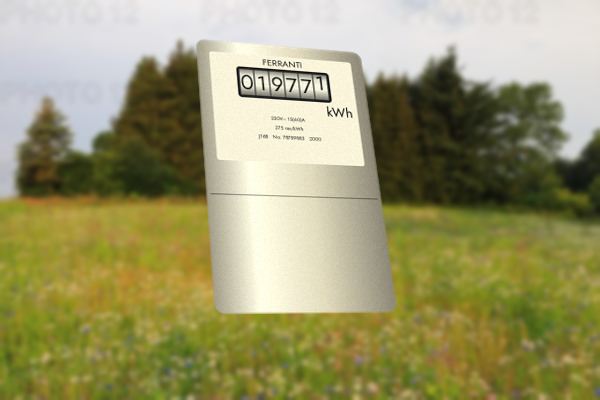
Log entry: 19771 kWh
